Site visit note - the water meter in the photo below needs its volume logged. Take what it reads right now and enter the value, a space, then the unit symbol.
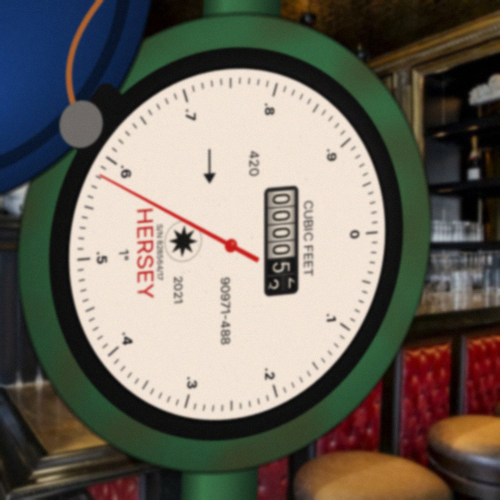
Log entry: 52.58 ft³
